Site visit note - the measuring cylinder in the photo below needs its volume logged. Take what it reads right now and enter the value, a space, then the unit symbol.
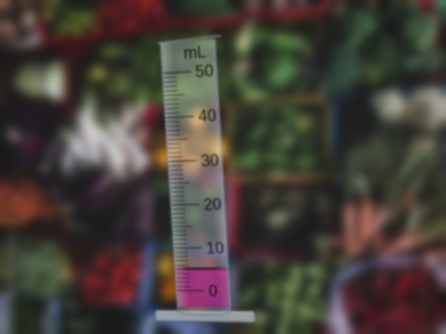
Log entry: 5 mL
